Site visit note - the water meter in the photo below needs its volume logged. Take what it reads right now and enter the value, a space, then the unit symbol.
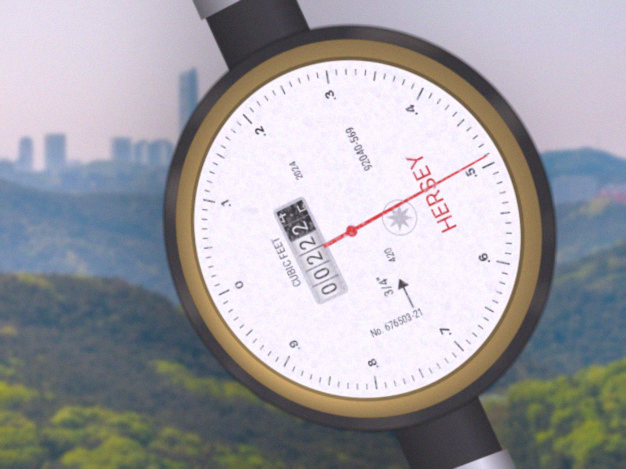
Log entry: 2224.49 ft³
